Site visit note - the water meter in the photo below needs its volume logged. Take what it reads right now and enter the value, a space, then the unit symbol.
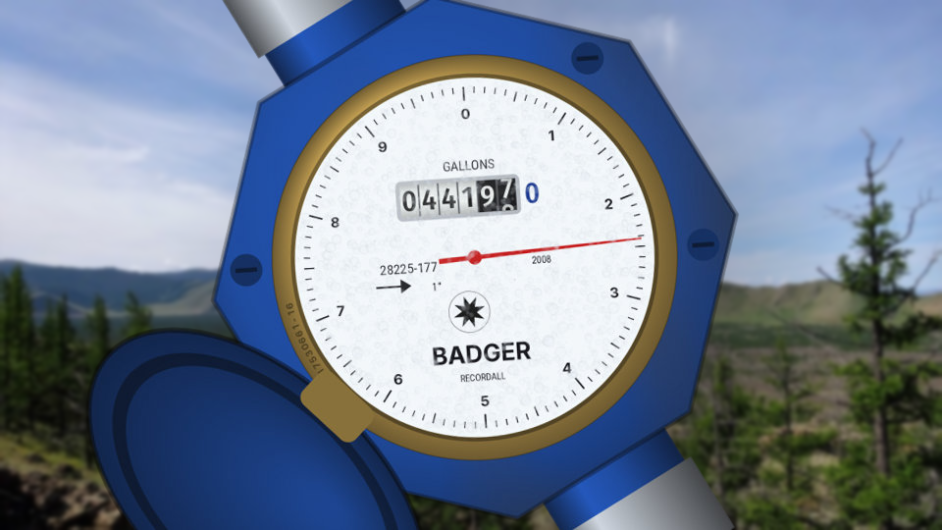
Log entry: 441972.4 gal
